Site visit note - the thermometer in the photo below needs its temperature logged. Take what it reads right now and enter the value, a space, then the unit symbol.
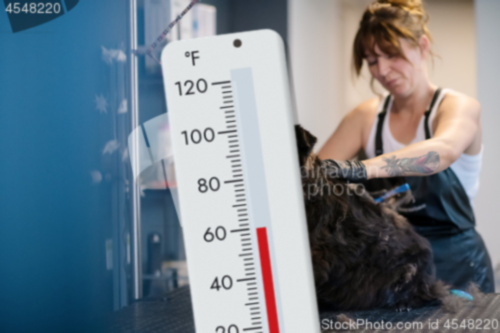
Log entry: 60 °F
